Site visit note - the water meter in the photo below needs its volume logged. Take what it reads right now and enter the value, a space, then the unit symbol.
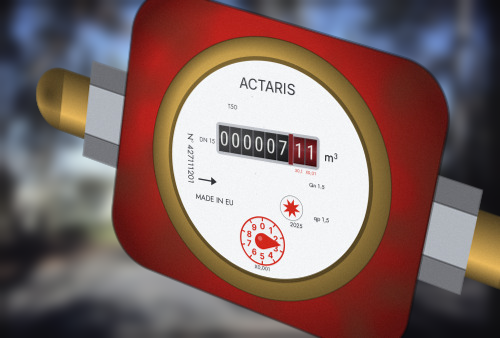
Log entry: 7.112 m³
